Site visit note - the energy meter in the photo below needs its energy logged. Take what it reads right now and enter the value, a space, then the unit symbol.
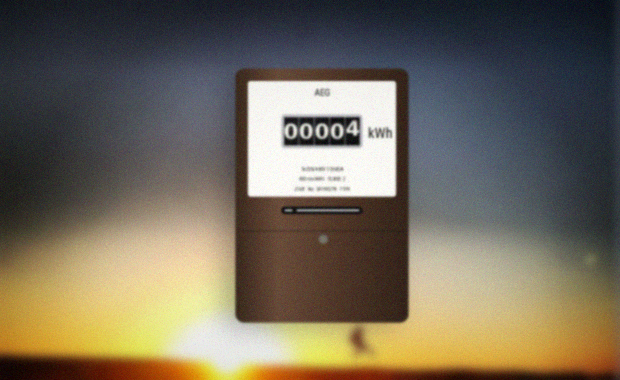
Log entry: 4 kWh
